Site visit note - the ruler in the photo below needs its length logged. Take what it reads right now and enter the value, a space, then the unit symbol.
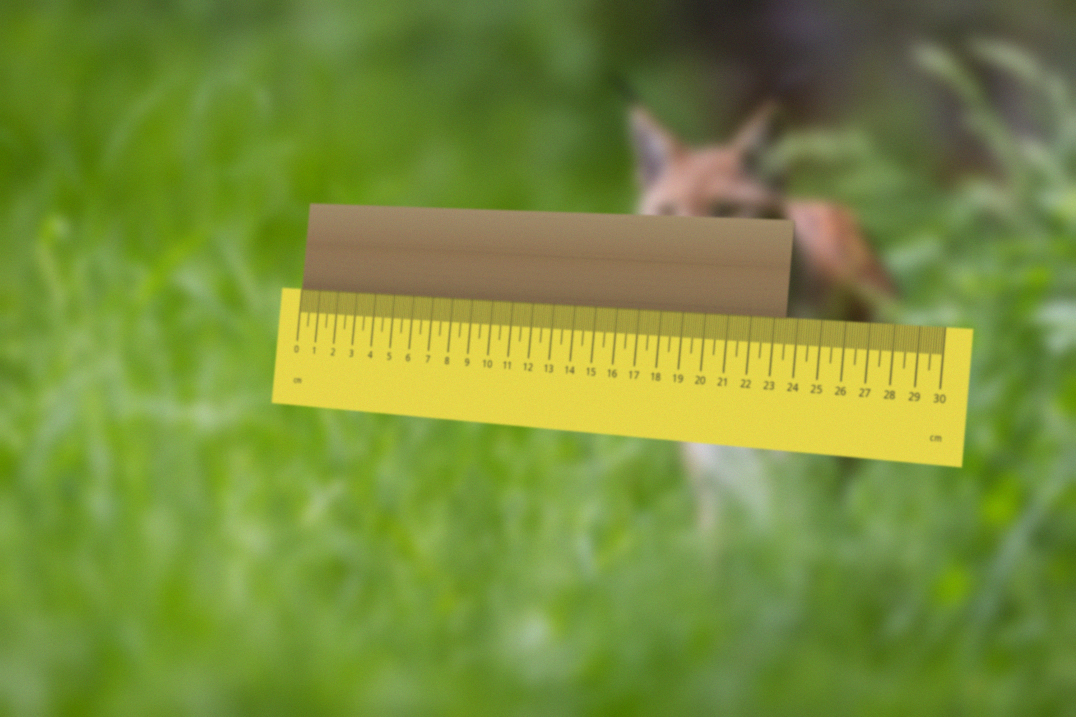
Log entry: 23.5 cm
